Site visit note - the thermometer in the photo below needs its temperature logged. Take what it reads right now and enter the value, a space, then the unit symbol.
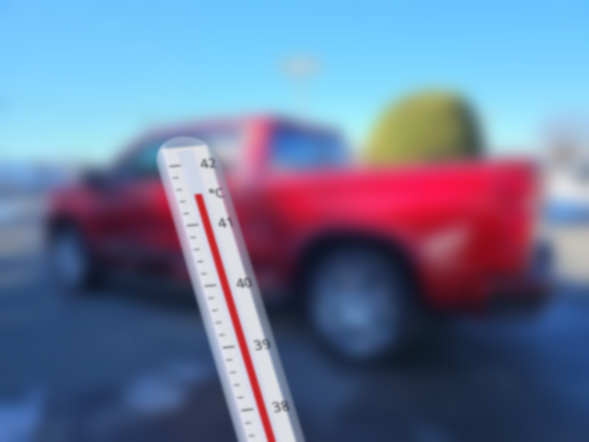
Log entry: 41.5 °C
